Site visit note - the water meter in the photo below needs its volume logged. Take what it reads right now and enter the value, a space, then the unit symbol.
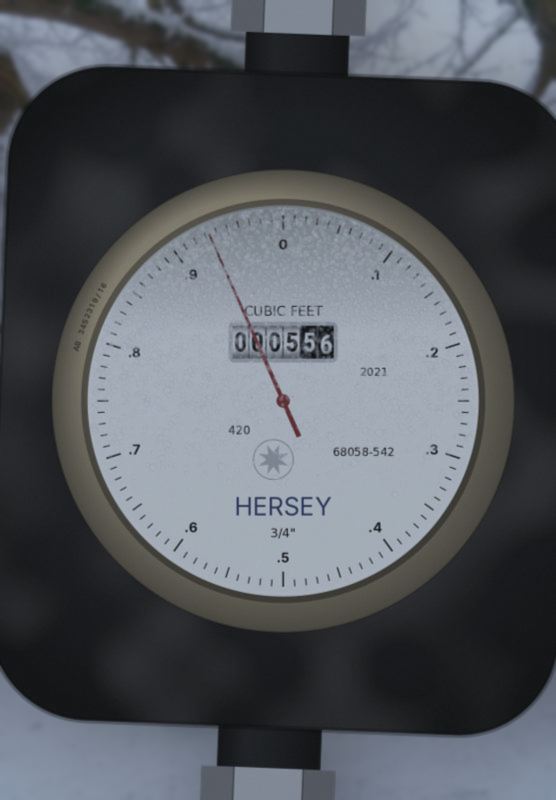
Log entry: 555.93 ft³
